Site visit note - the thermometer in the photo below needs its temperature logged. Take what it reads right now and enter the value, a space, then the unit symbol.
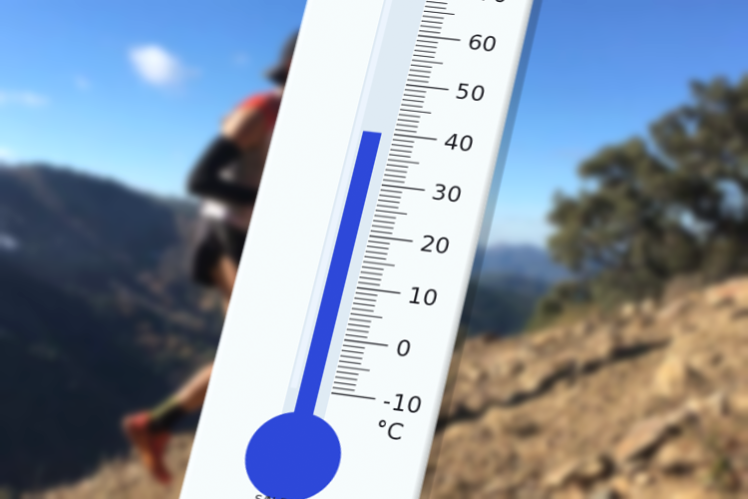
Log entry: 40 °C
